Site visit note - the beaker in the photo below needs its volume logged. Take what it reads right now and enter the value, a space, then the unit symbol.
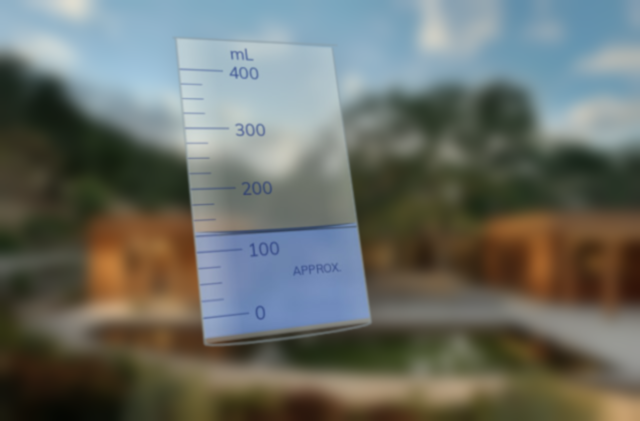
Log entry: 125 mL
